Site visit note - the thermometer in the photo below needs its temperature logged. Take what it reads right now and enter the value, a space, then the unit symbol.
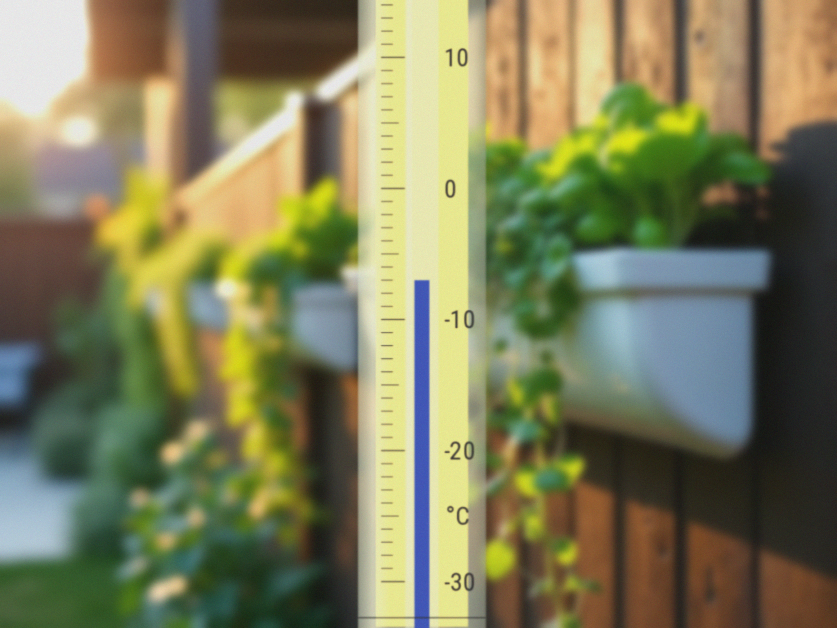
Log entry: -7 °C
